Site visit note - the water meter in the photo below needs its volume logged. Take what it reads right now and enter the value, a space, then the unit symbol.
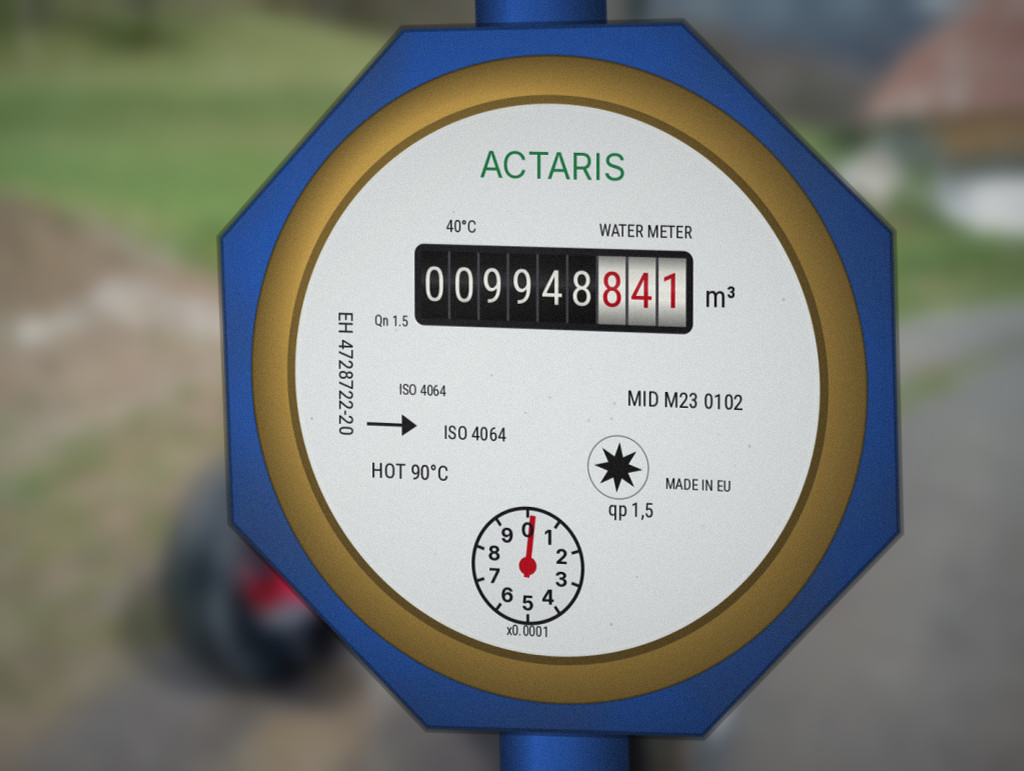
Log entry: 9948.8410 m³
